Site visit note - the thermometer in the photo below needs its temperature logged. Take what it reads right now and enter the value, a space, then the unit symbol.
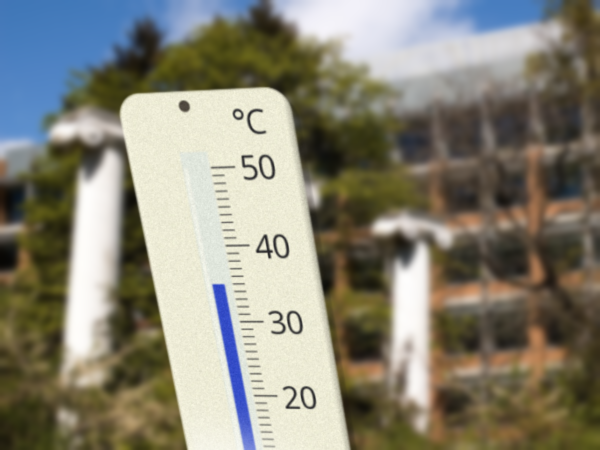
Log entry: 35 °C
